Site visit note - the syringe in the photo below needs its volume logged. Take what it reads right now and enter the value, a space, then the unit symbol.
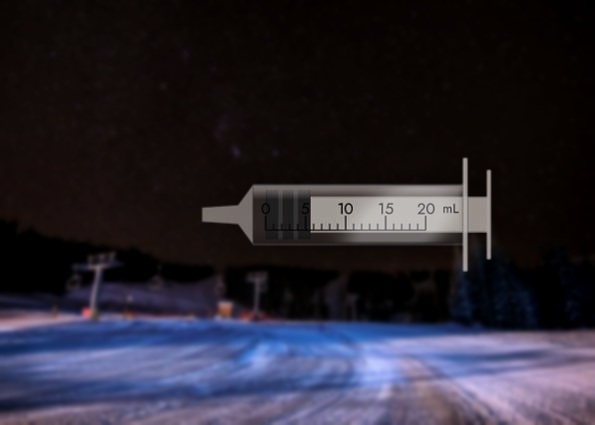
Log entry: 0 mL
